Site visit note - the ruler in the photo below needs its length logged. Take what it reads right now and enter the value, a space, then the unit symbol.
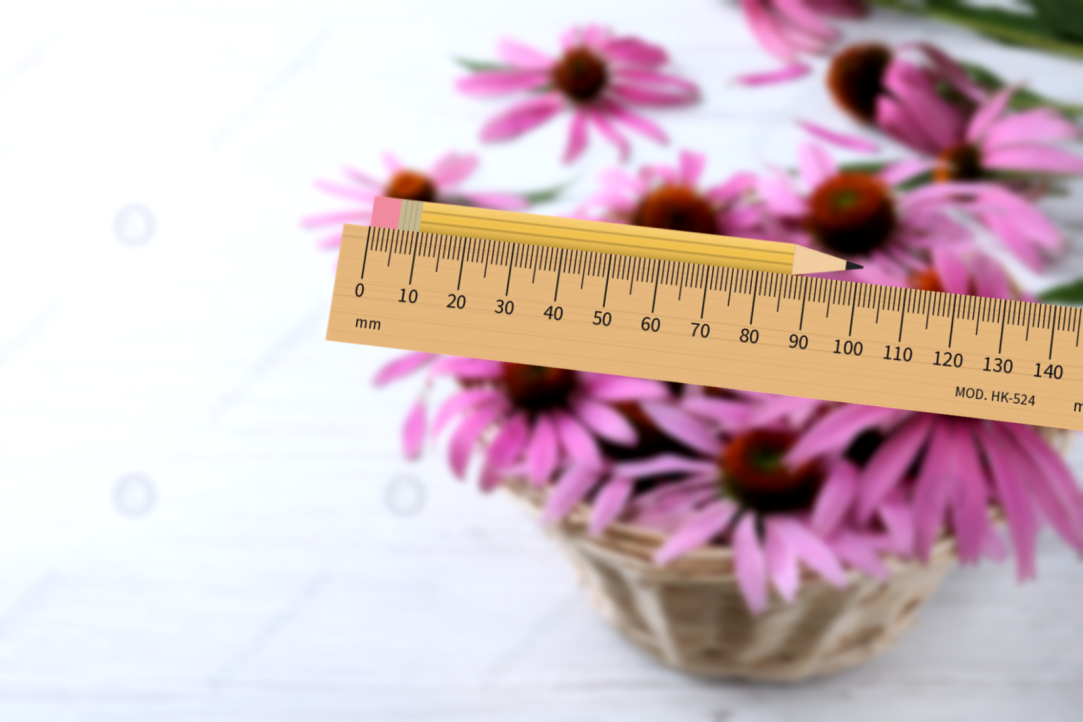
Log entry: 101 mm
